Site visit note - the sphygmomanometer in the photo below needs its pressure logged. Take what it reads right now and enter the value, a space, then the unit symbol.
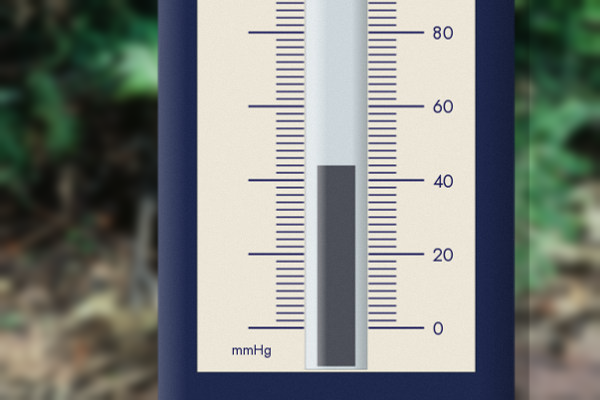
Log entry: 44 mmHg
